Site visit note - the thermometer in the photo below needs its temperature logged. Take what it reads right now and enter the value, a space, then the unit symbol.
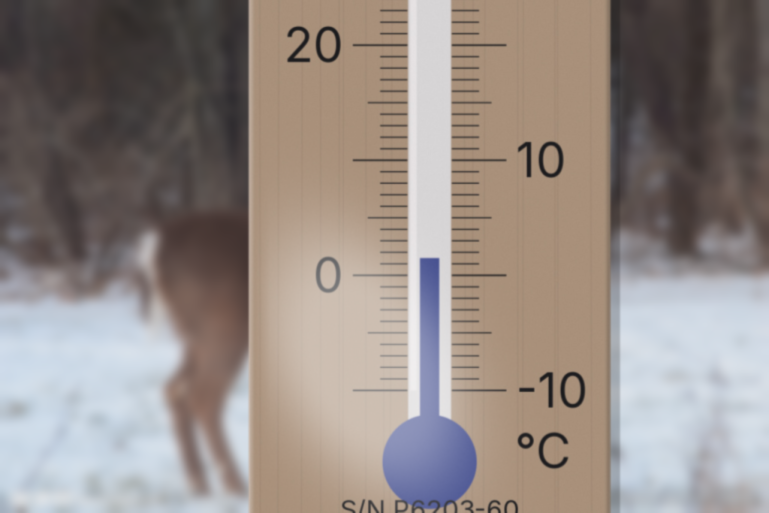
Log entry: 1.5 °C
